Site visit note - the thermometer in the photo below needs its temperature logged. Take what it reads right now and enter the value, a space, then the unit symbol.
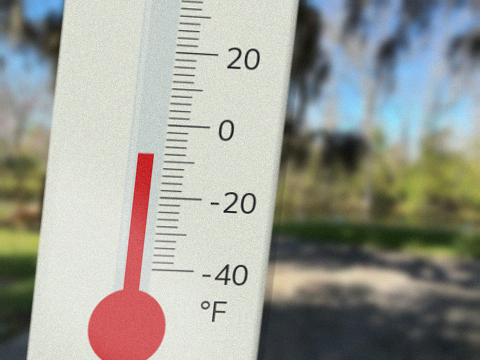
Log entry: -8 °F
